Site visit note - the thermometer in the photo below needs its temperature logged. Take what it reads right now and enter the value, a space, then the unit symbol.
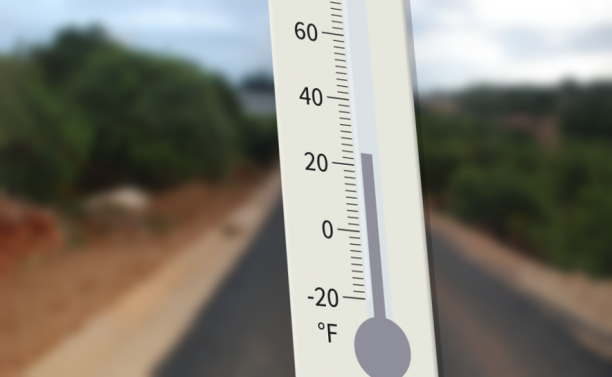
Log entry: 24 °F
